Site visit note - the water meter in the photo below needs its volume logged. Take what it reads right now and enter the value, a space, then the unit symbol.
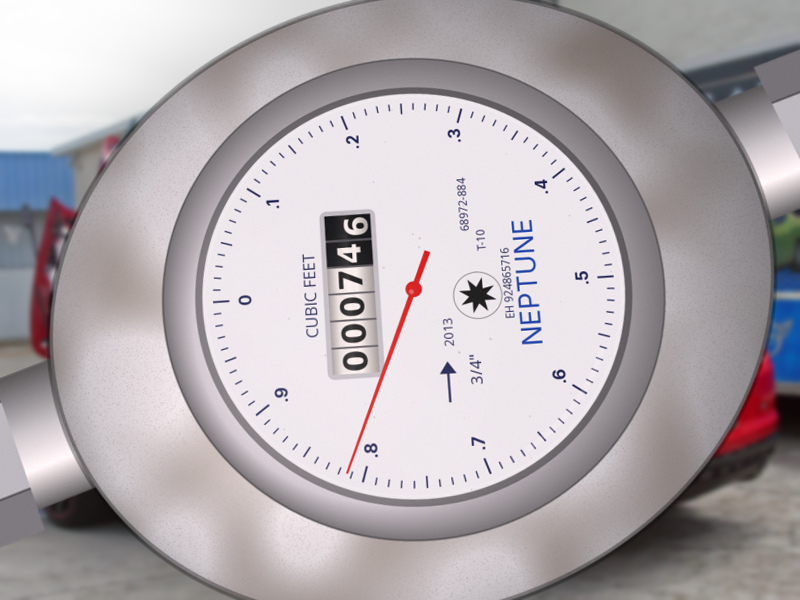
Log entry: 745.81 ft³
